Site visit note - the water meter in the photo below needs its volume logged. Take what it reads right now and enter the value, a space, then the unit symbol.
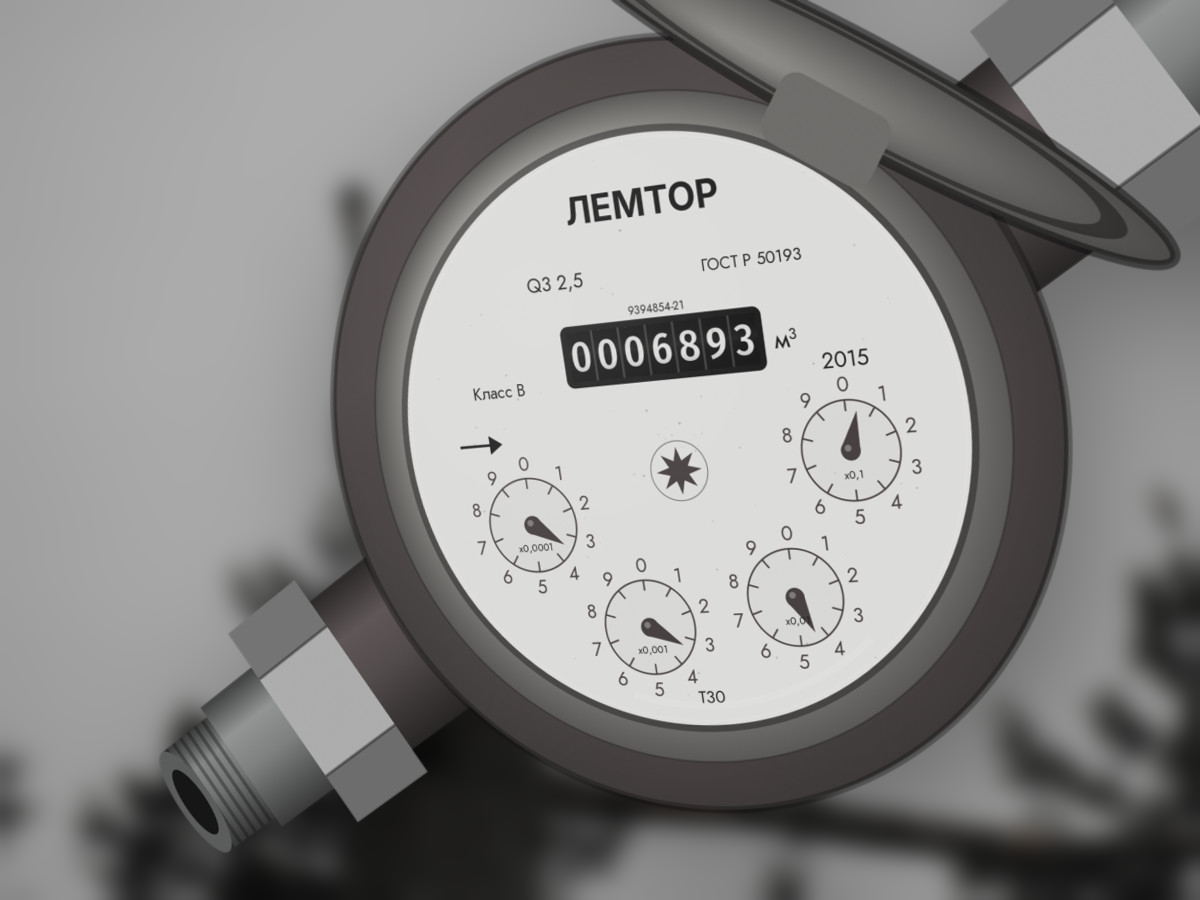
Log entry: 6893.0433 m³
